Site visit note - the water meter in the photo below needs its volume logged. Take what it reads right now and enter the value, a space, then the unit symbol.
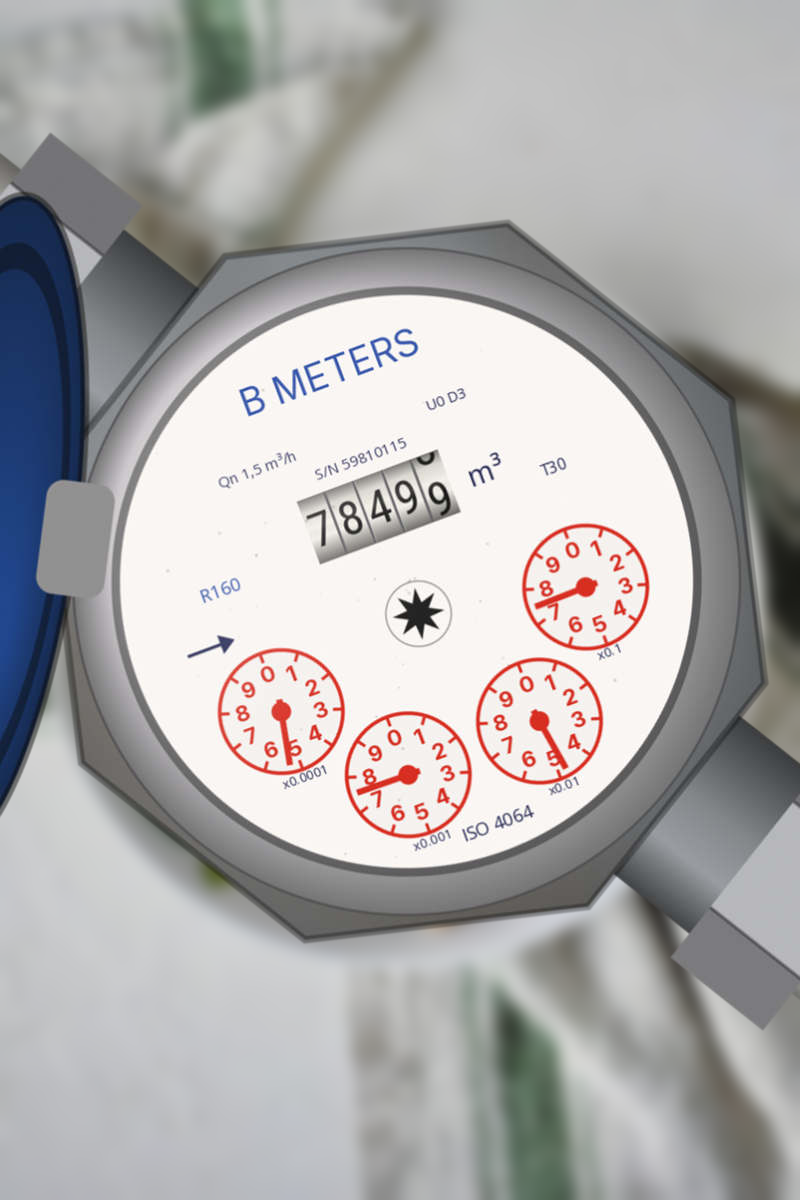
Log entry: 78498.7475 m³
